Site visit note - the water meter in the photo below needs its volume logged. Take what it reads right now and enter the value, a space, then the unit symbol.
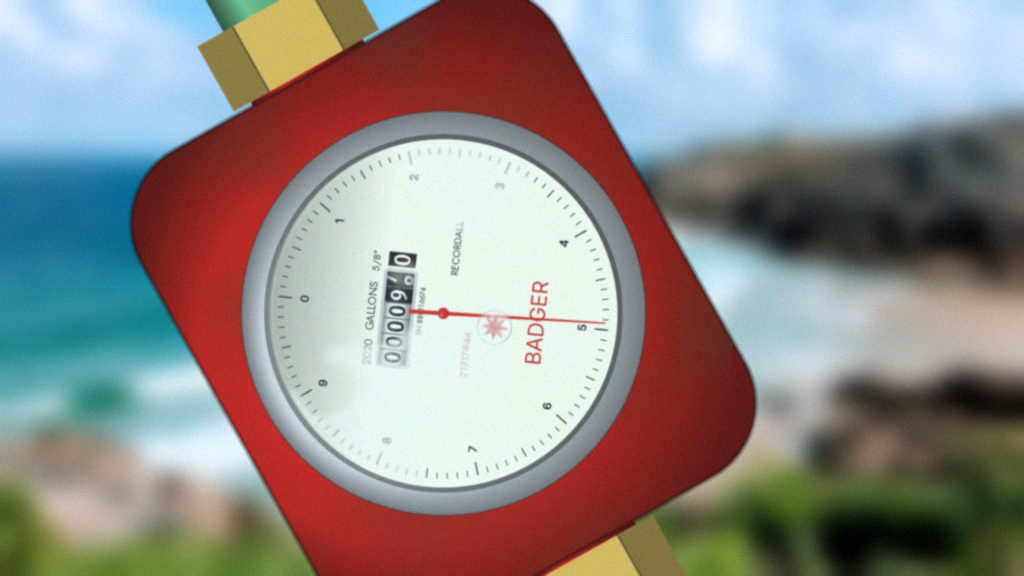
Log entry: 974.9 gal
